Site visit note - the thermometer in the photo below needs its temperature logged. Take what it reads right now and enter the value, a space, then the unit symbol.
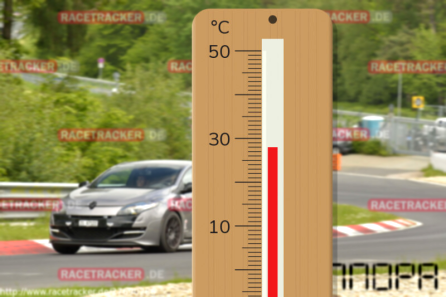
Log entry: 28 °C
